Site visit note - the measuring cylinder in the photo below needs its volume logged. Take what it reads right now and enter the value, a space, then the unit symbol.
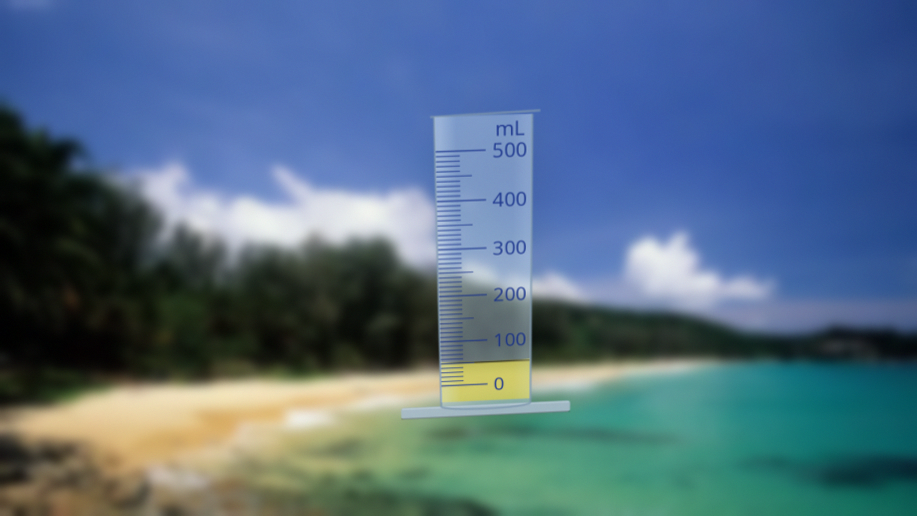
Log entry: 50 mL
